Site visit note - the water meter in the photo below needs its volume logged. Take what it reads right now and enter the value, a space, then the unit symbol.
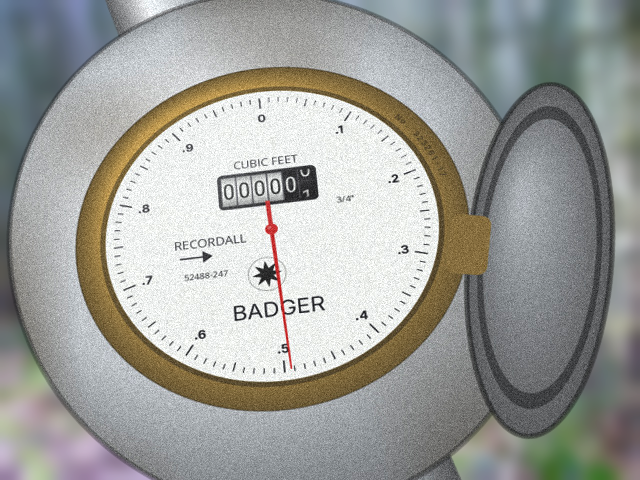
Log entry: 0.49 ft³
